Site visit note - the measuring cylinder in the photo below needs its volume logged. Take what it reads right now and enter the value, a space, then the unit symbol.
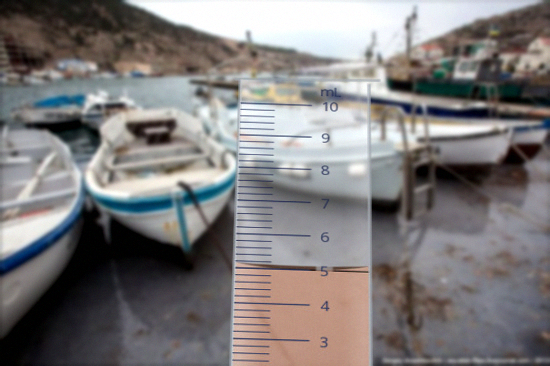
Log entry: 5 mL
